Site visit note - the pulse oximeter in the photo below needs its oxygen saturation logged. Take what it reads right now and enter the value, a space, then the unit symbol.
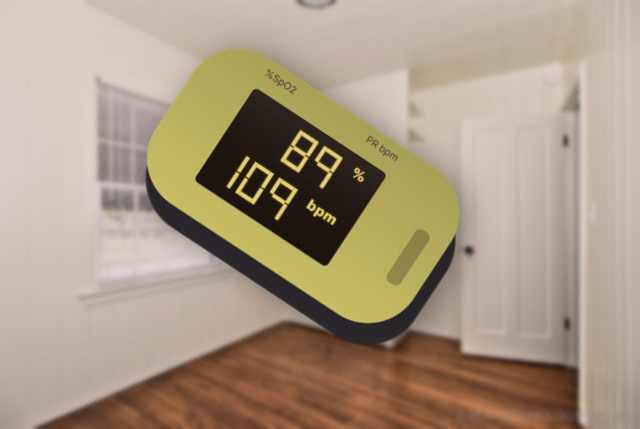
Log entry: 89 %
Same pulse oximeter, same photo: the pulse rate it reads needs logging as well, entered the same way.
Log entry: 109 bpm
